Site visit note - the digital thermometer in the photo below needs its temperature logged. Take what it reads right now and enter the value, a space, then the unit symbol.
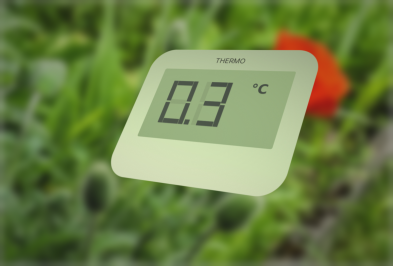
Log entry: 0.3 °C
